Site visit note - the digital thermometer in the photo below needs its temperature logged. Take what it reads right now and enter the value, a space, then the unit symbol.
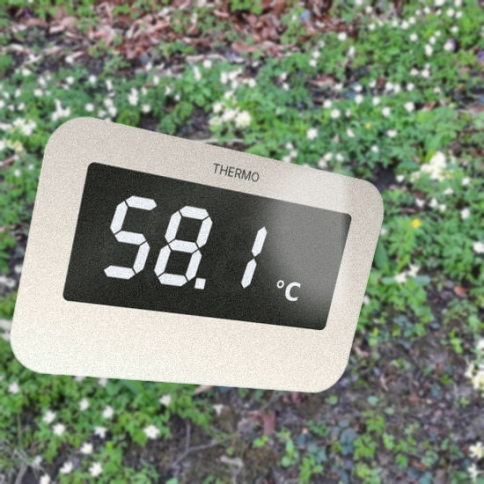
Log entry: 58.1 °C
